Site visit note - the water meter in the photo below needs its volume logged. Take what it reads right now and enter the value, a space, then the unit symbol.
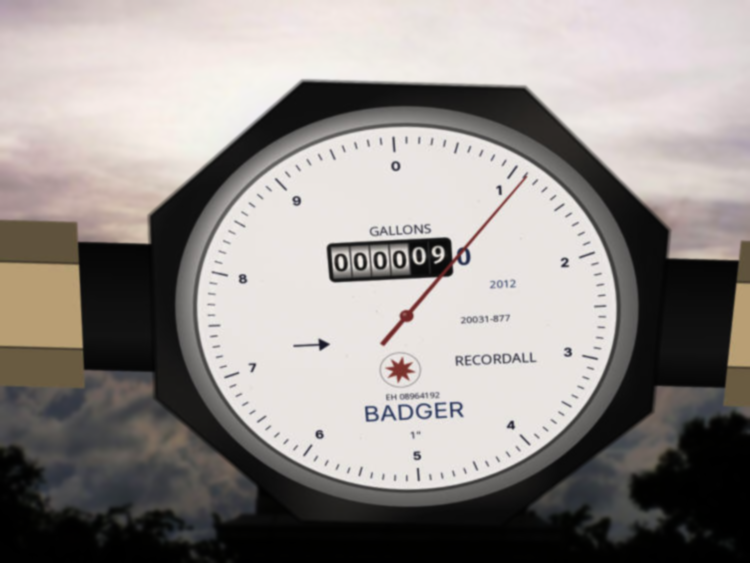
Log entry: 91.1 gal
